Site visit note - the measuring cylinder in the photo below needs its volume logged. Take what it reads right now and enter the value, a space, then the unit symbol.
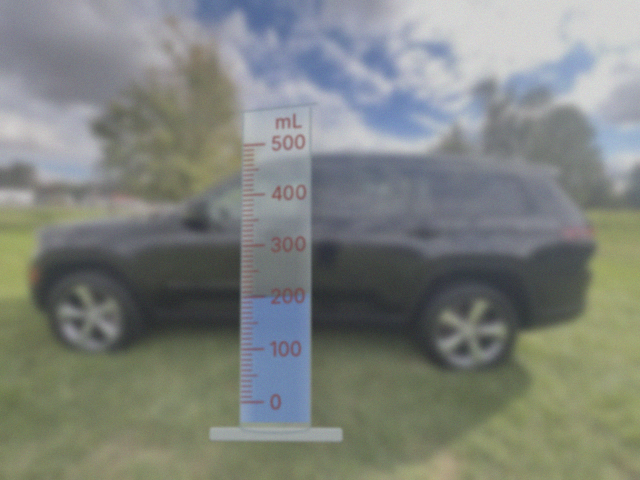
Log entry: 200 mL
